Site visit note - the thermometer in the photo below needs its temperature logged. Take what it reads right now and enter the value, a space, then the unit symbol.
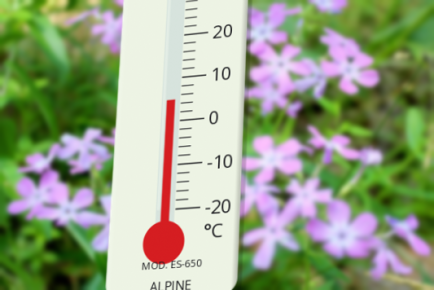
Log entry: 5 °C
